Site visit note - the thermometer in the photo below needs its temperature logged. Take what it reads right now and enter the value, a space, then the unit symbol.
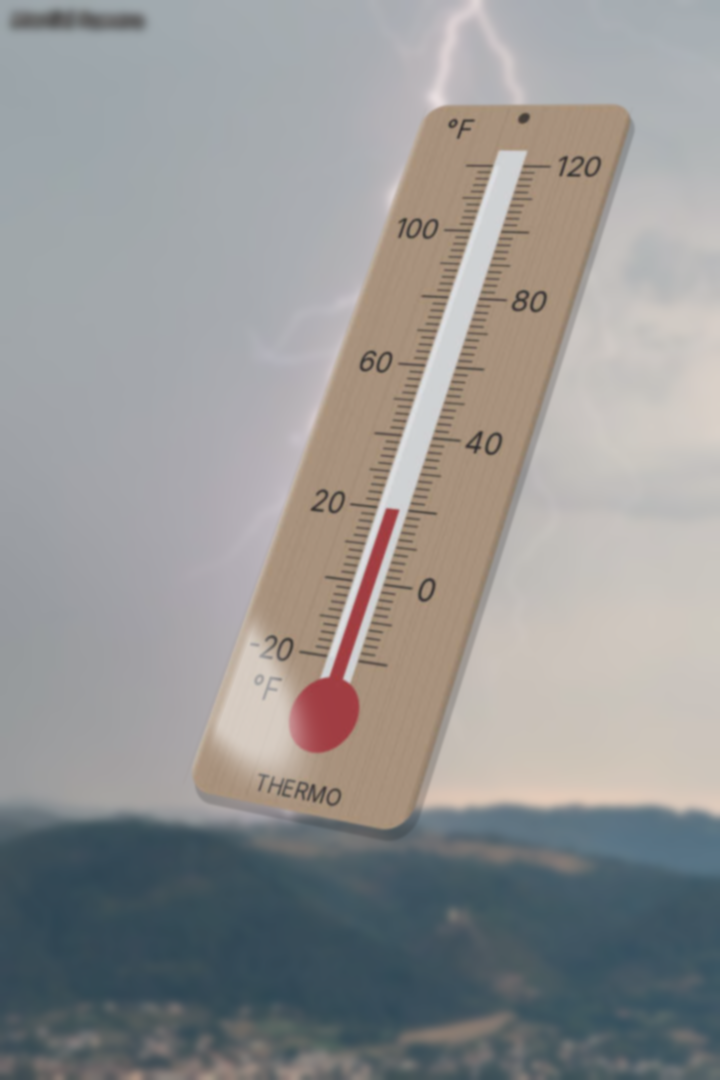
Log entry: 20 °F
